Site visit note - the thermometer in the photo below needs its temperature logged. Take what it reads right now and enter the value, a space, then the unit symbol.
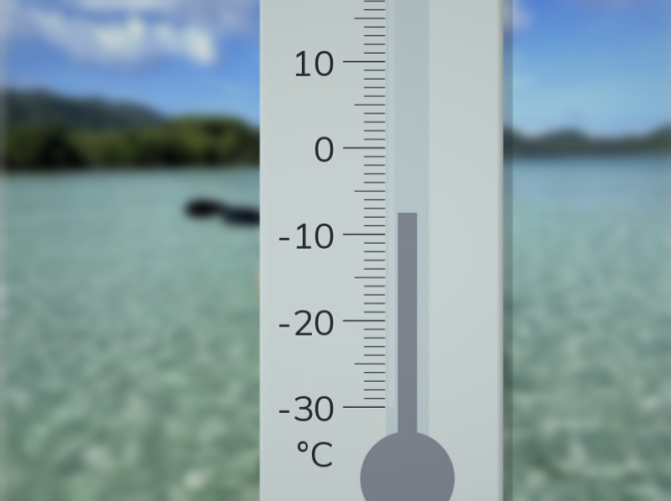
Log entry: -7.5 °C
